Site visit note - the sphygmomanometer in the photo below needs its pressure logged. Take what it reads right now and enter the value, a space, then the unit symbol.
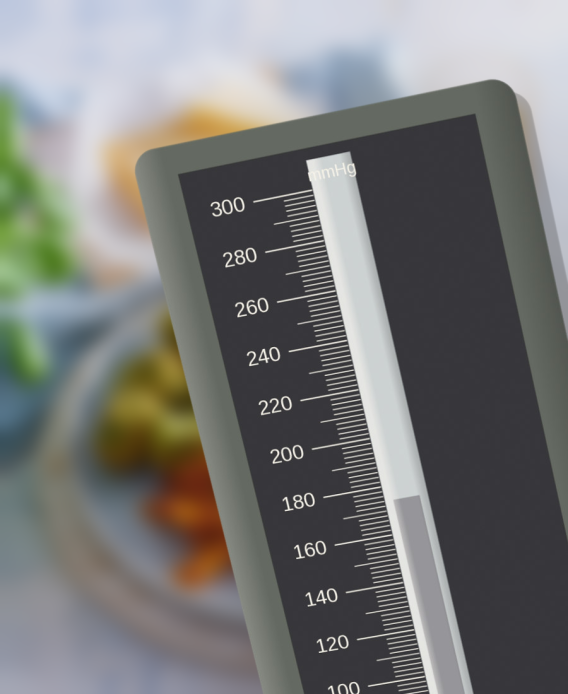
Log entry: 174 mmHg
